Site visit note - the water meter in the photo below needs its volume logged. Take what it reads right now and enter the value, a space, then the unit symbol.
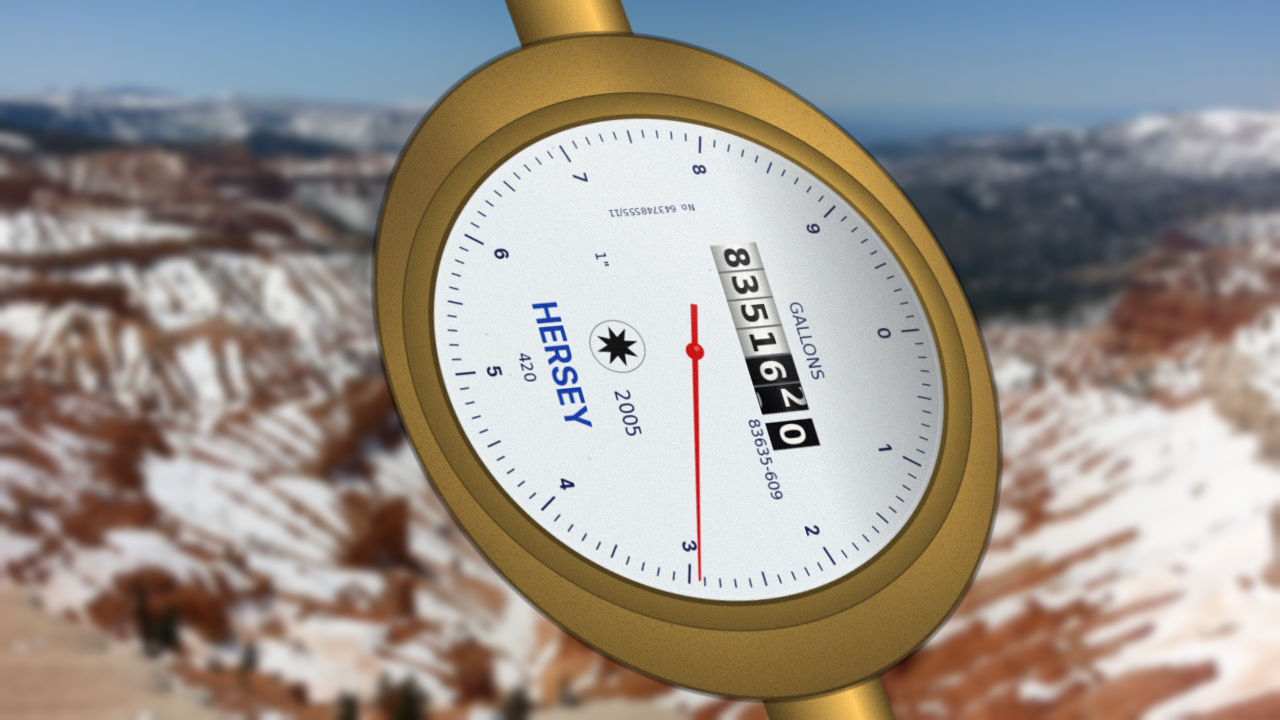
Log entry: 8351622.9 gal
